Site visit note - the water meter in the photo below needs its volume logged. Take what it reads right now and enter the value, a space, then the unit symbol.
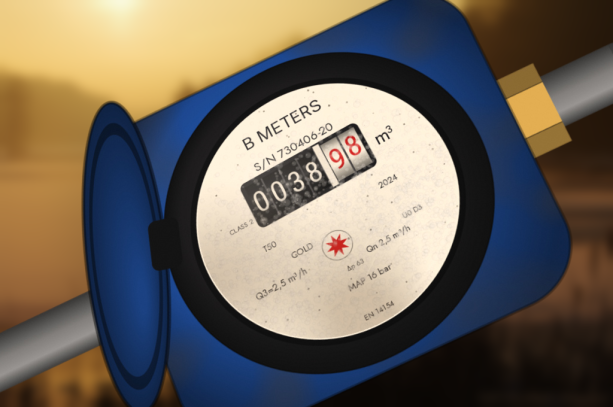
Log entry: 38.98 m³
